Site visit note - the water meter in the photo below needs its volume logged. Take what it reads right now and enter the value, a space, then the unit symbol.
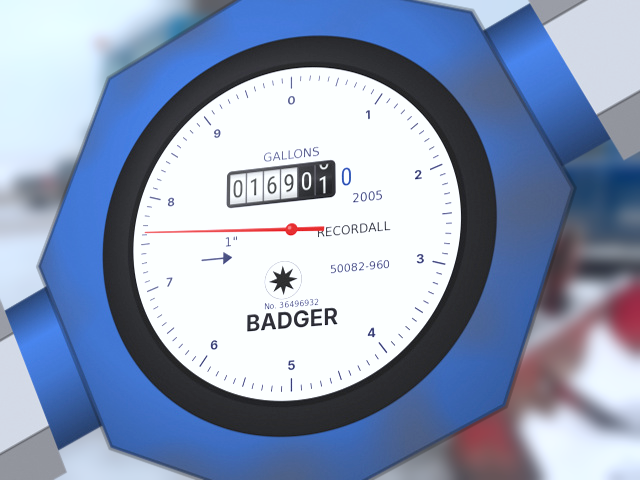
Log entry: 169007.6 gal
